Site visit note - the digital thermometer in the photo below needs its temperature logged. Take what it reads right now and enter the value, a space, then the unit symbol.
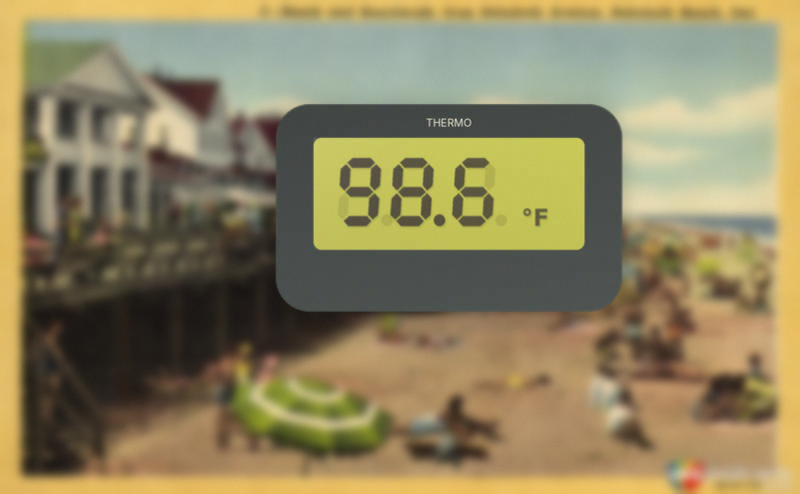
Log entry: 98.6 °F
